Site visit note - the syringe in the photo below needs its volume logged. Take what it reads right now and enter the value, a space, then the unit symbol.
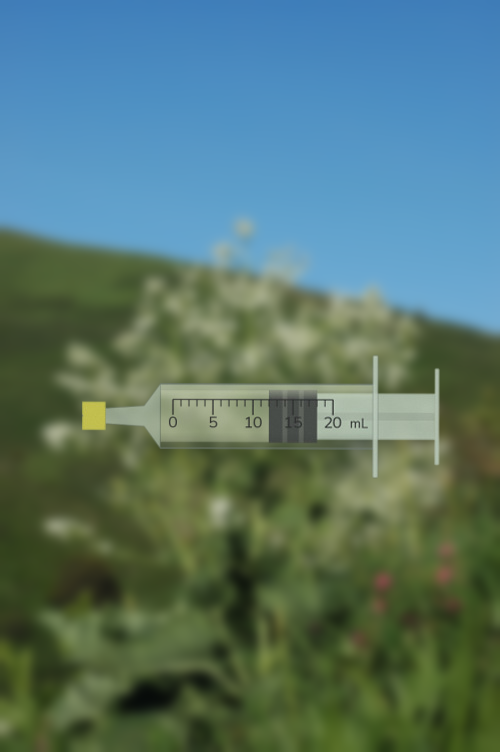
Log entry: 12 mL
